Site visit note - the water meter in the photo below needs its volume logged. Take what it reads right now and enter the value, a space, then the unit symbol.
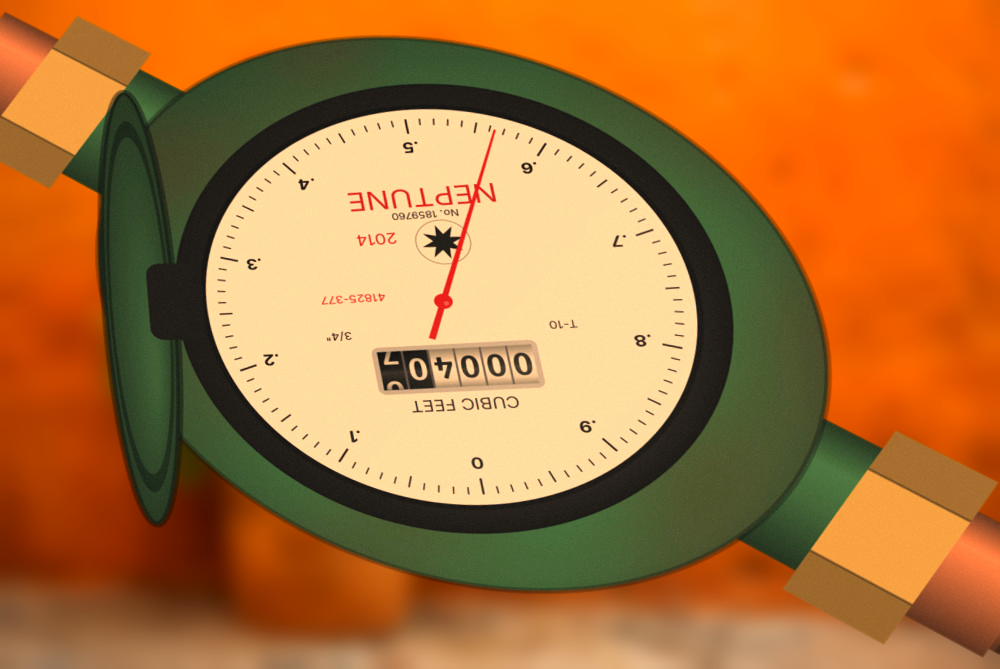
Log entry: 406.56 ft³
